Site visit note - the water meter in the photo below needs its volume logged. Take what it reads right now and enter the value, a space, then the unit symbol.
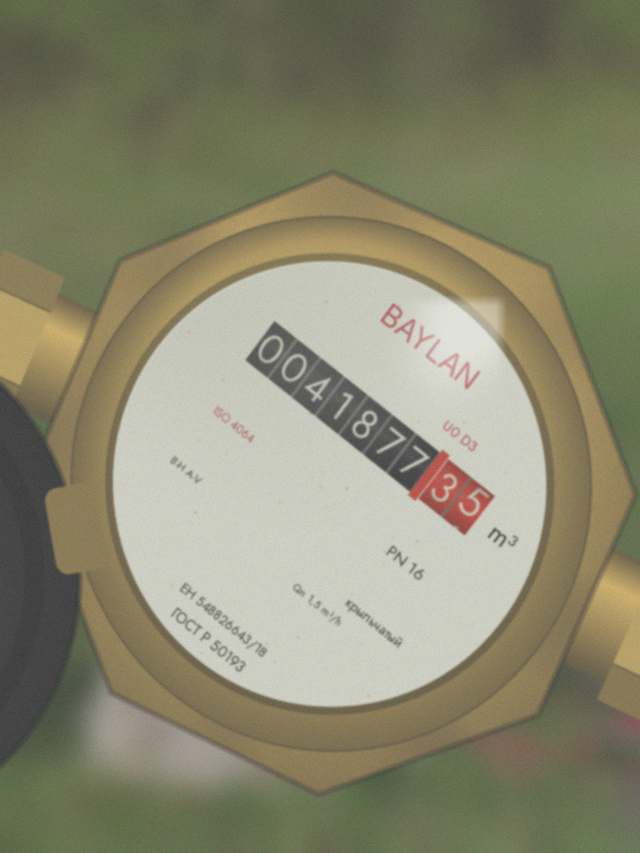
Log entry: 41877.35 m³
